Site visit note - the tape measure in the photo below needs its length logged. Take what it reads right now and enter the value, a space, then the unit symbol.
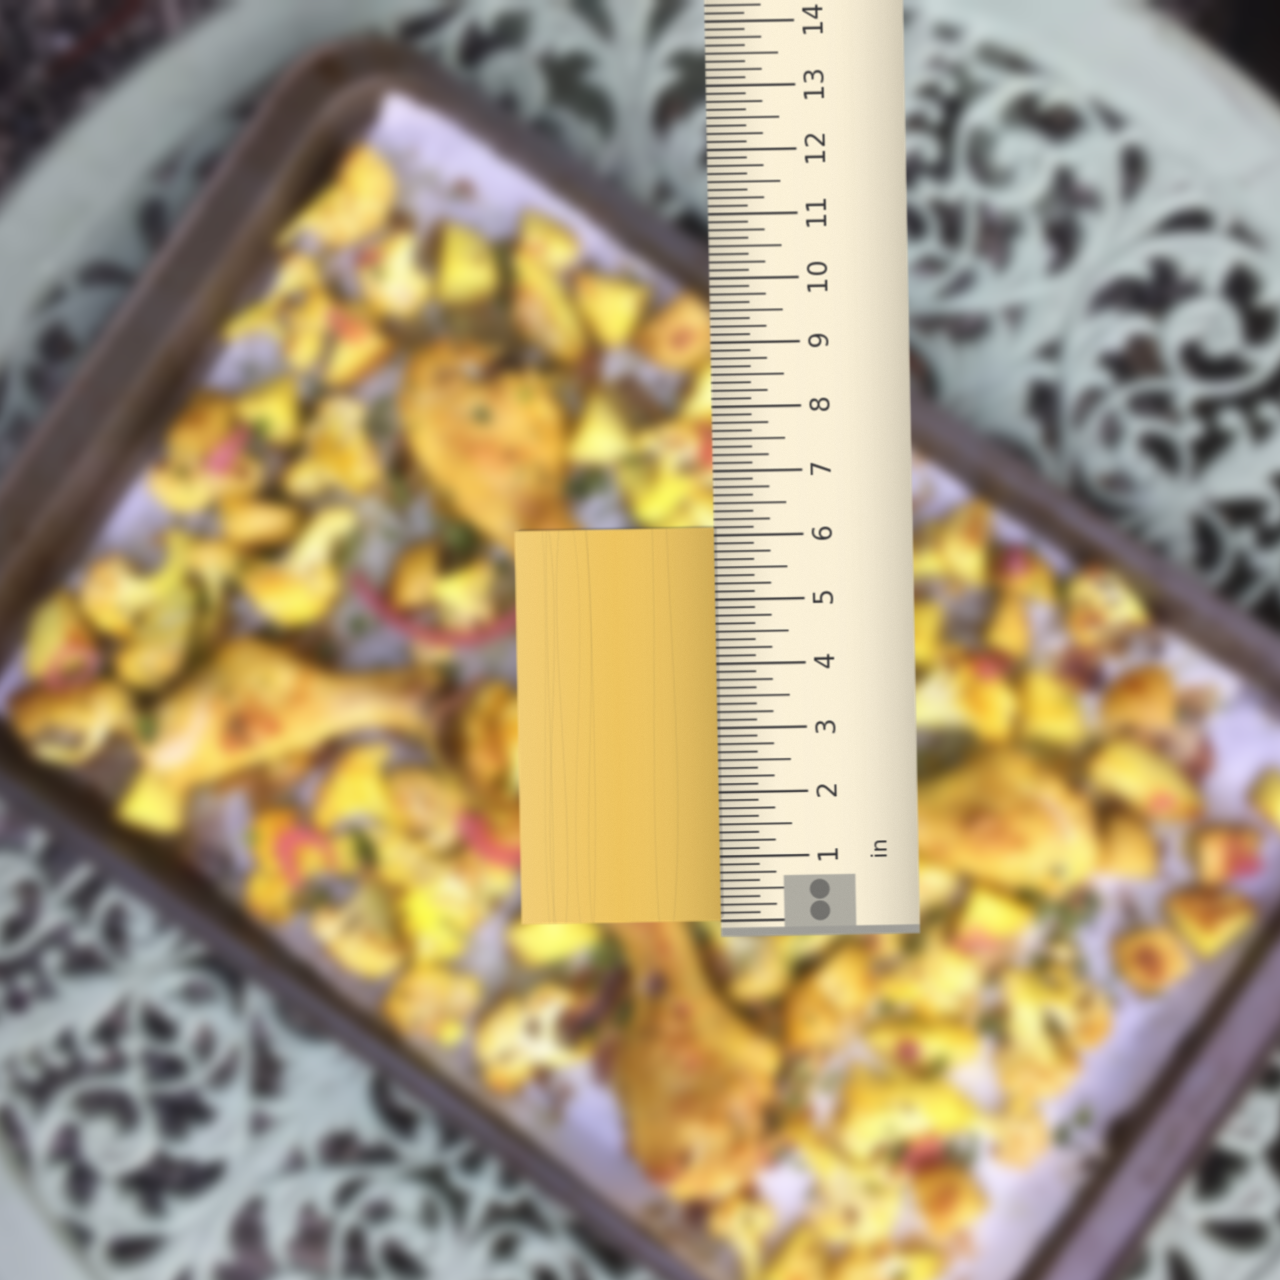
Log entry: 6.125 in
